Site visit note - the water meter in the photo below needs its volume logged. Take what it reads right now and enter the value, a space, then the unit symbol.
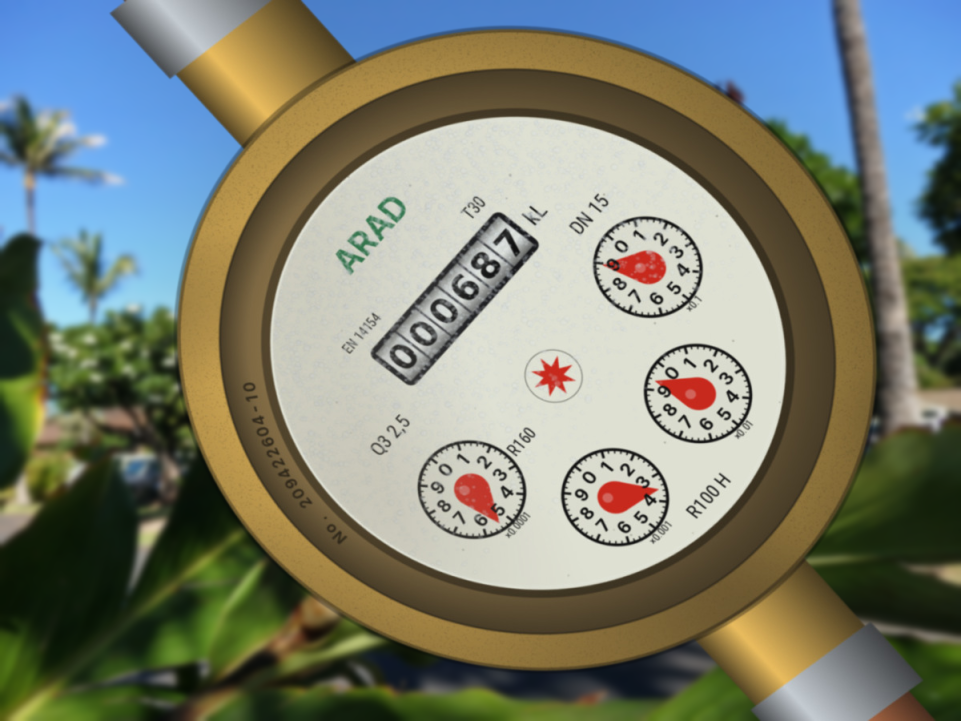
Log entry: 686.8935 kL
